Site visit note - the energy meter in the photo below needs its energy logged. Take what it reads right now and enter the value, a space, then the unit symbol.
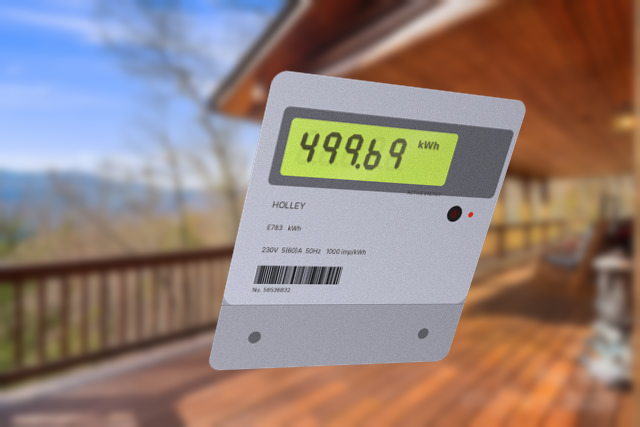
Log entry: 499.69 kWh
